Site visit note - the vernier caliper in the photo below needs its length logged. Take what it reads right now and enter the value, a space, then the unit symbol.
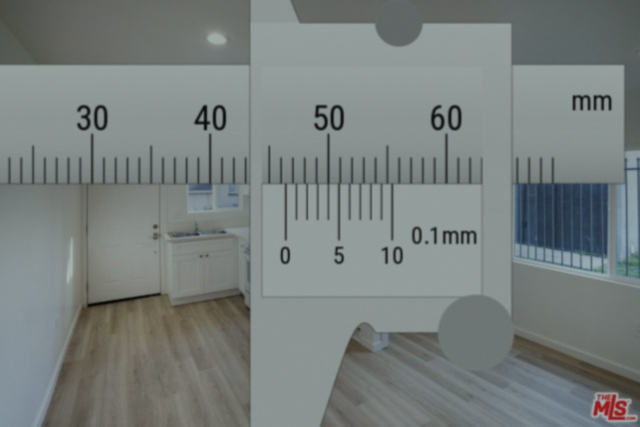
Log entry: 46.4 mm
